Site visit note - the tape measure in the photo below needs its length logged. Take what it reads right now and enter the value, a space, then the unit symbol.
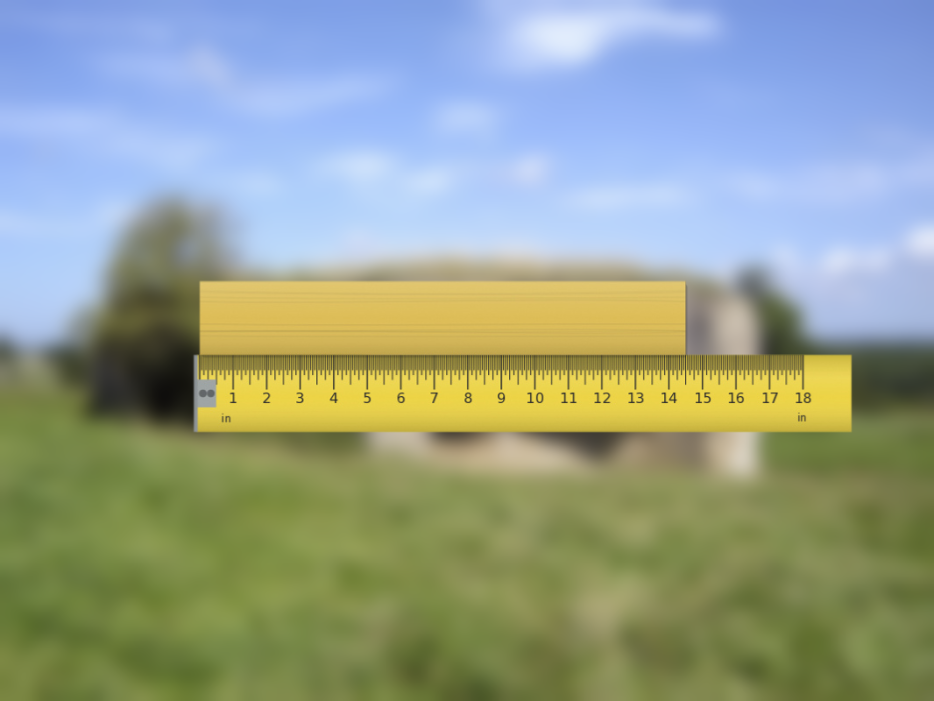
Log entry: 14.5 in
